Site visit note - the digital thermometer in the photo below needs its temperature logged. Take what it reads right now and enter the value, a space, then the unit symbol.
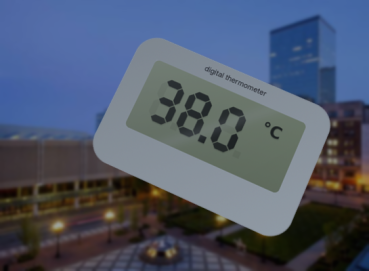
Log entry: 38.0 °C
